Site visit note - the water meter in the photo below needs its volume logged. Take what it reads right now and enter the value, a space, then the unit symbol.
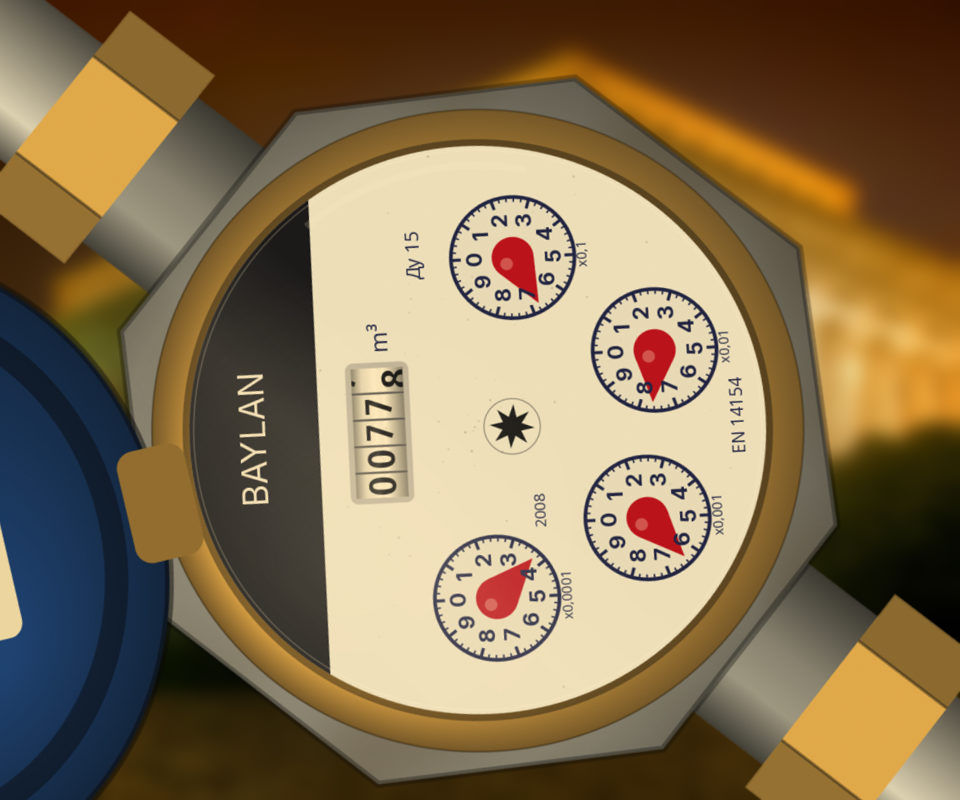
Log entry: 777.6763 m³
